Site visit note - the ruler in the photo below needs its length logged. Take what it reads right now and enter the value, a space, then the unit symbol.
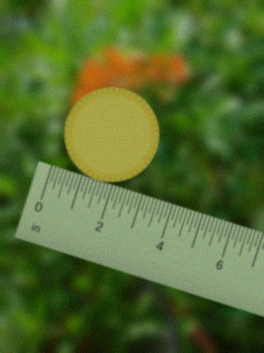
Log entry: 3 in
